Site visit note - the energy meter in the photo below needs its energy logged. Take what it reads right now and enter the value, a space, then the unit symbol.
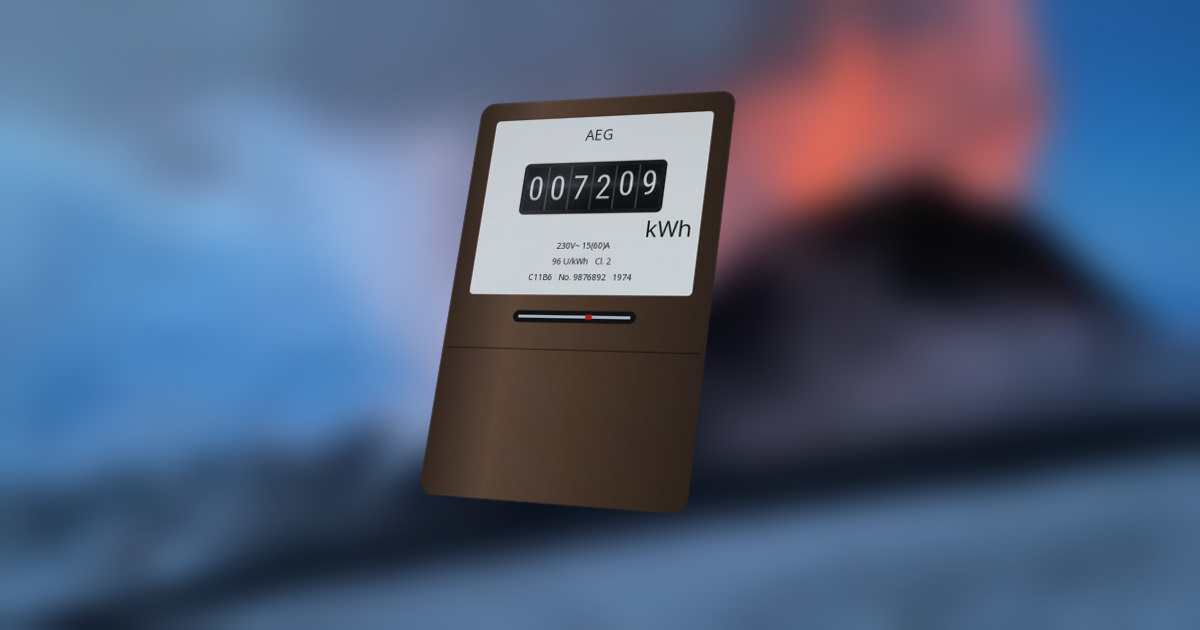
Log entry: 7209 kWh
